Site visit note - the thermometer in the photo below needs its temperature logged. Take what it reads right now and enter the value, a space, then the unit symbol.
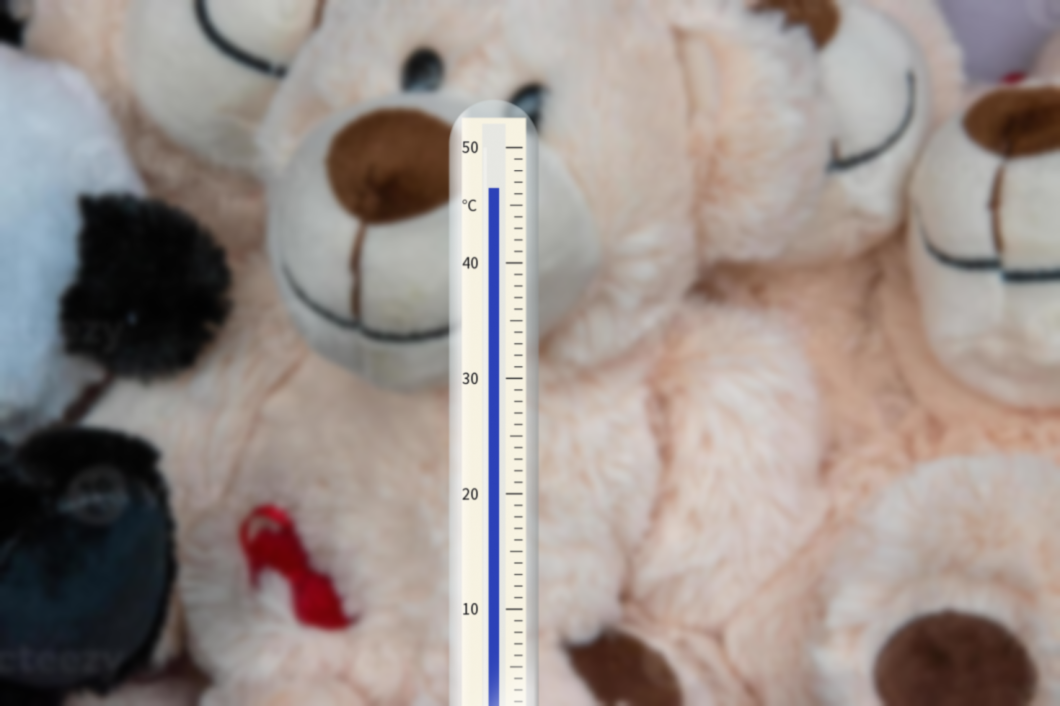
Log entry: 46.5 °C
